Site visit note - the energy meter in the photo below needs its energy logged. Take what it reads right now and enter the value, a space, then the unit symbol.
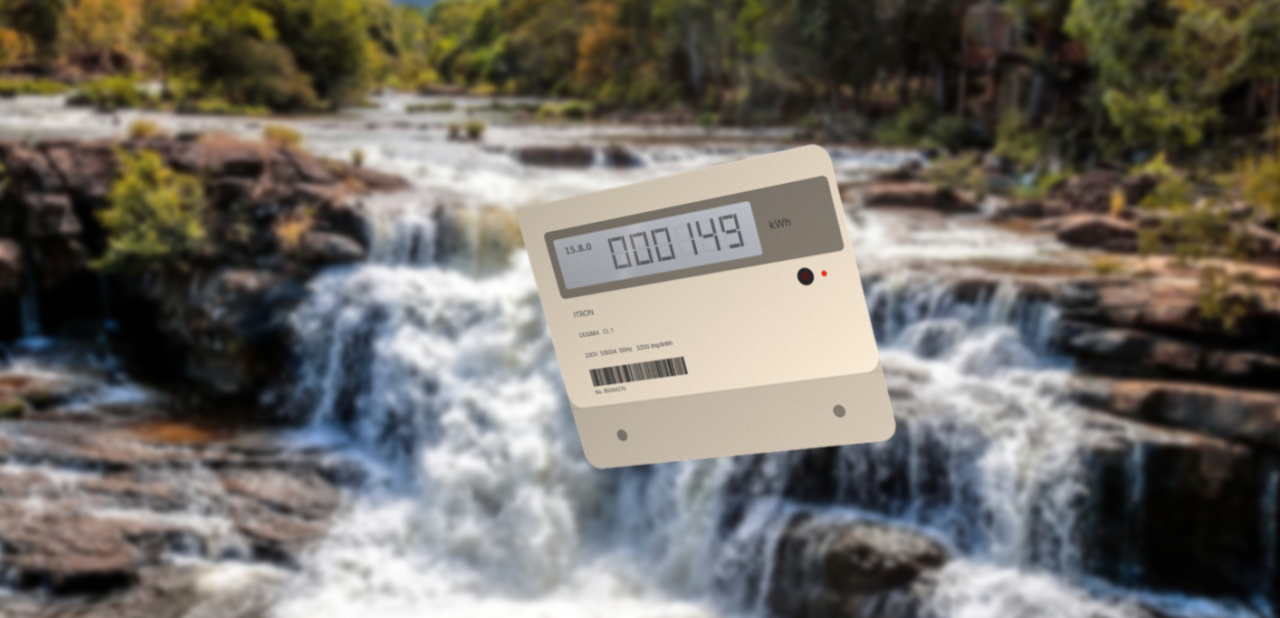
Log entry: 149 kWh
